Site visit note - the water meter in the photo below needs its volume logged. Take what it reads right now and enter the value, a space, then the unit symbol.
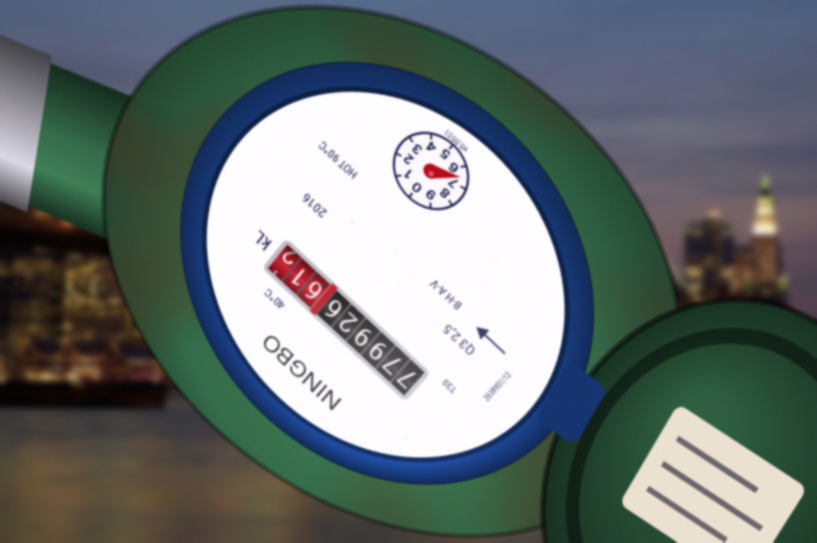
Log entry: 779926.6116 kL
